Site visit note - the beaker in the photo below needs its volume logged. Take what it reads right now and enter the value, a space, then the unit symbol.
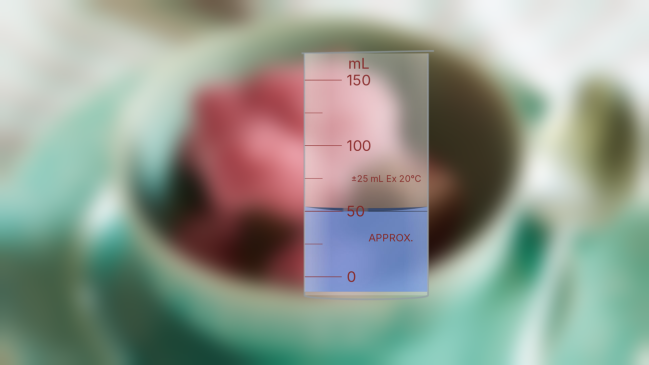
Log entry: 50 mL
